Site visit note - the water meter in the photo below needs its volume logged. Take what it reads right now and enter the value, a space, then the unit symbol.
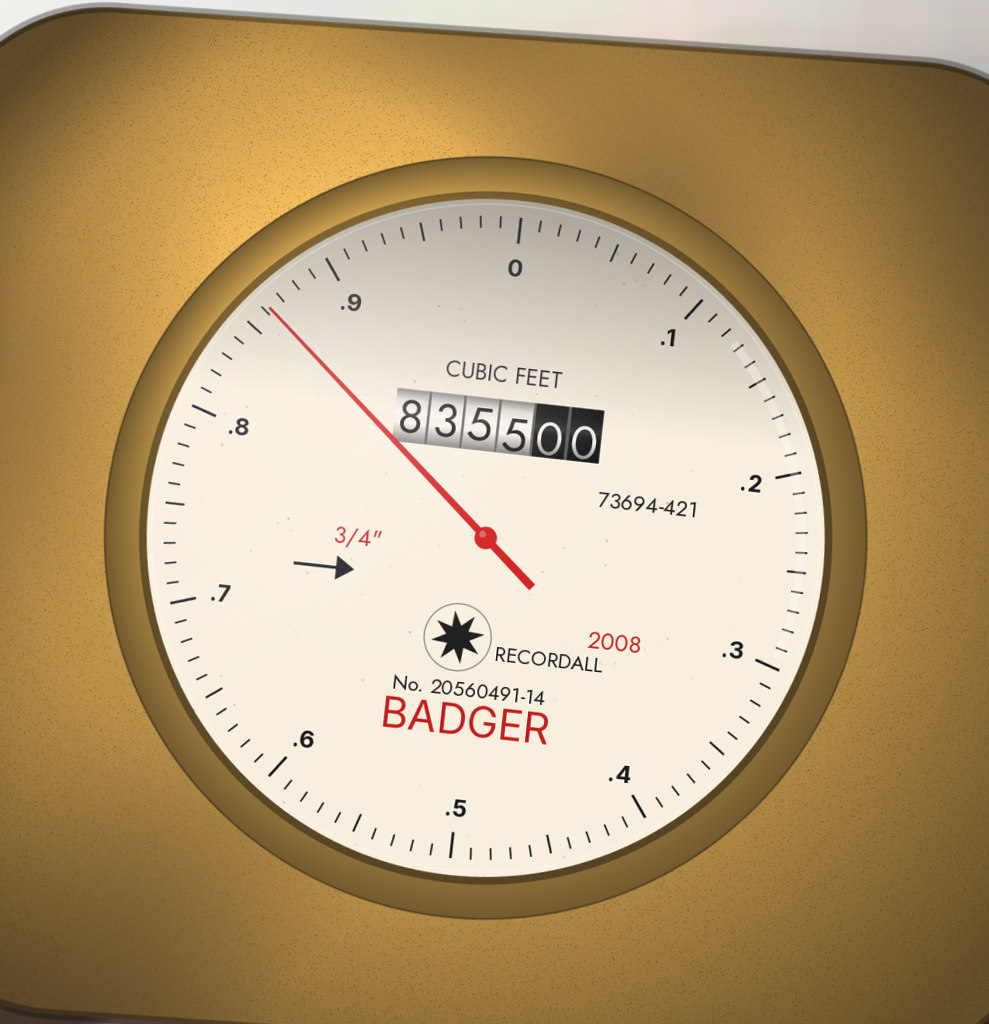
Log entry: 835499.86 ft³
